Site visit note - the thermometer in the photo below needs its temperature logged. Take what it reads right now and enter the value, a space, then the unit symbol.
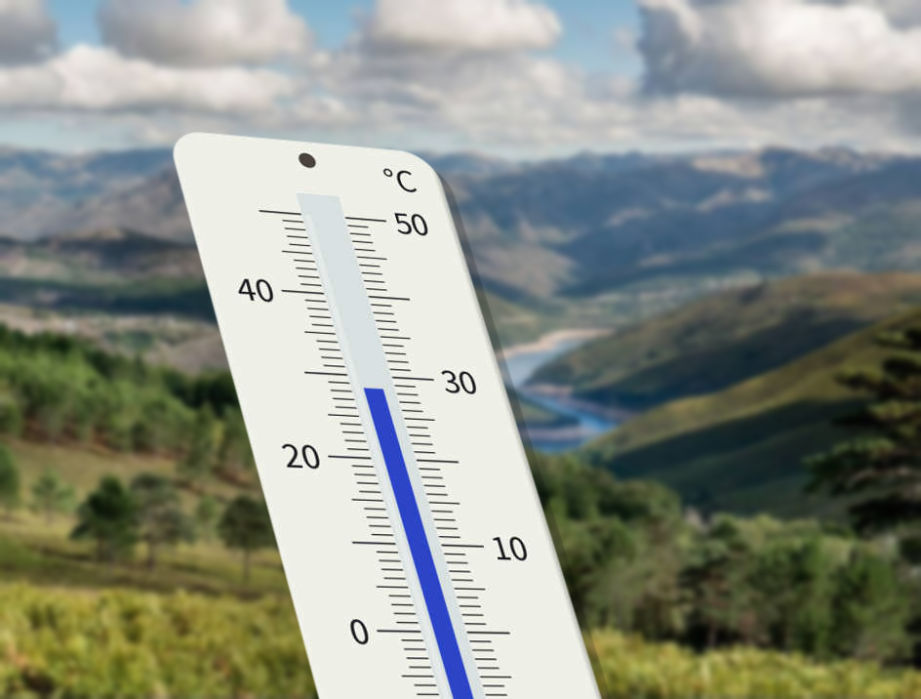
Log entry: 28.5 °C
